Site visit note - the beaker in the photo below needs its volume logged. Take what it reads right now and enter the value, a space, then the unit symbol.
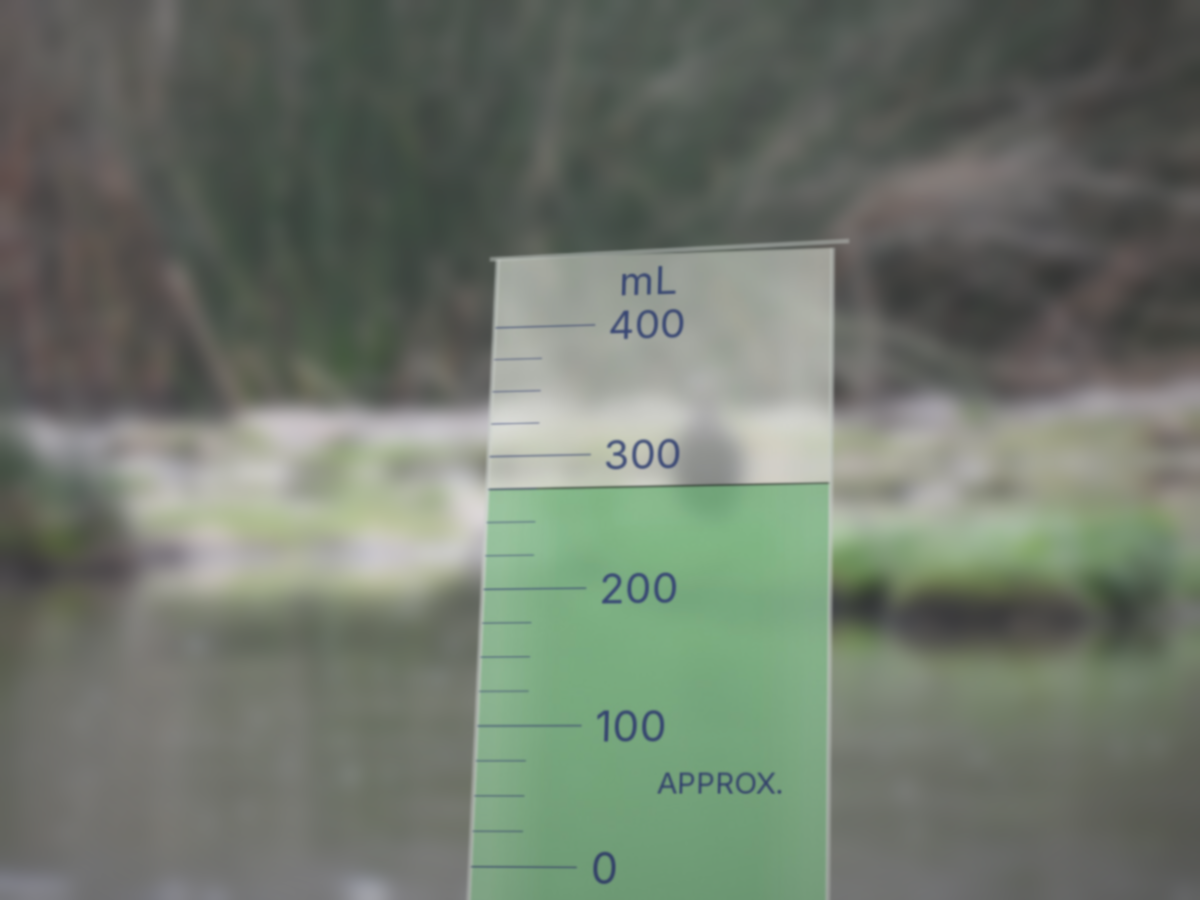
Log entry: 275 mL
